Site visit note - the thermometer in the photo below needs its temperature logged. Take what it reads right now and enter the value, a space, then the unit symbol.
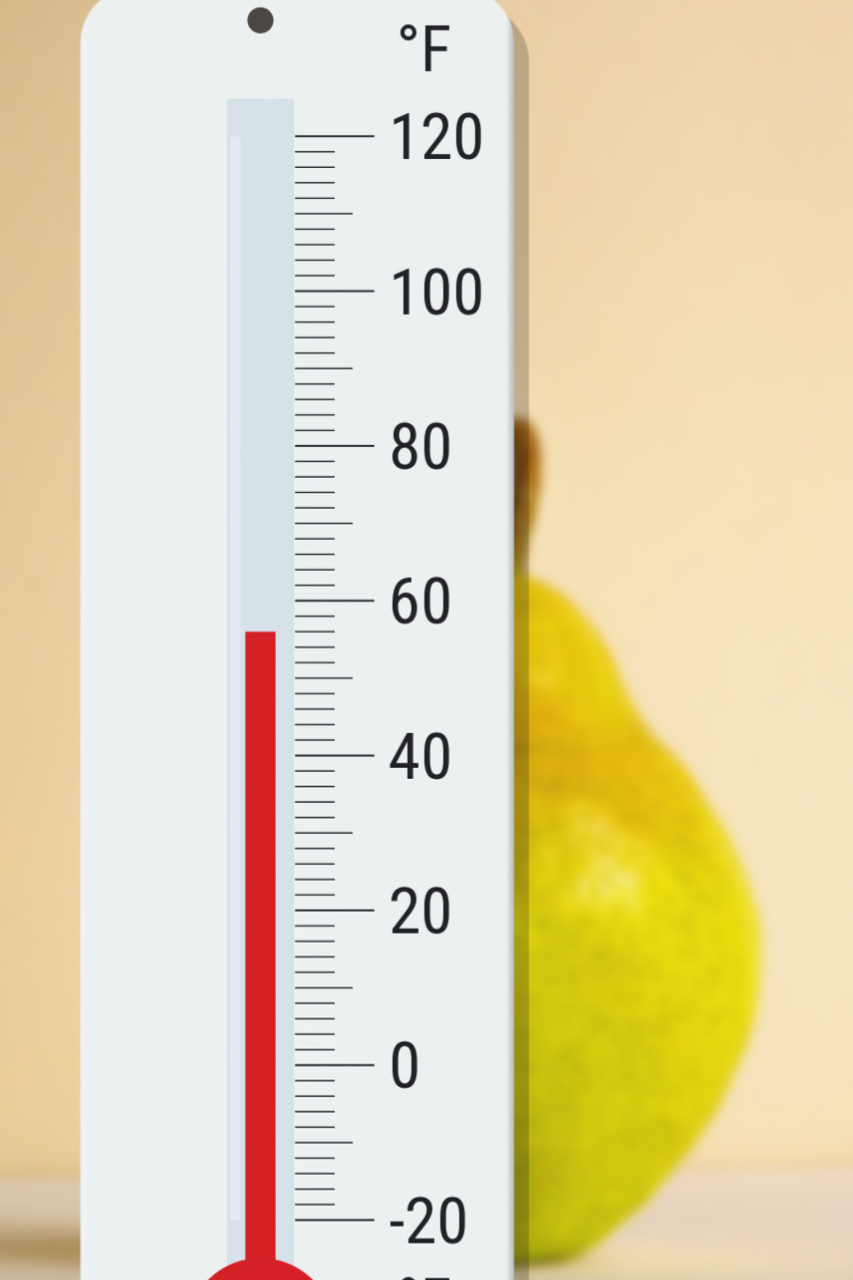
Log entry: 56 °F
